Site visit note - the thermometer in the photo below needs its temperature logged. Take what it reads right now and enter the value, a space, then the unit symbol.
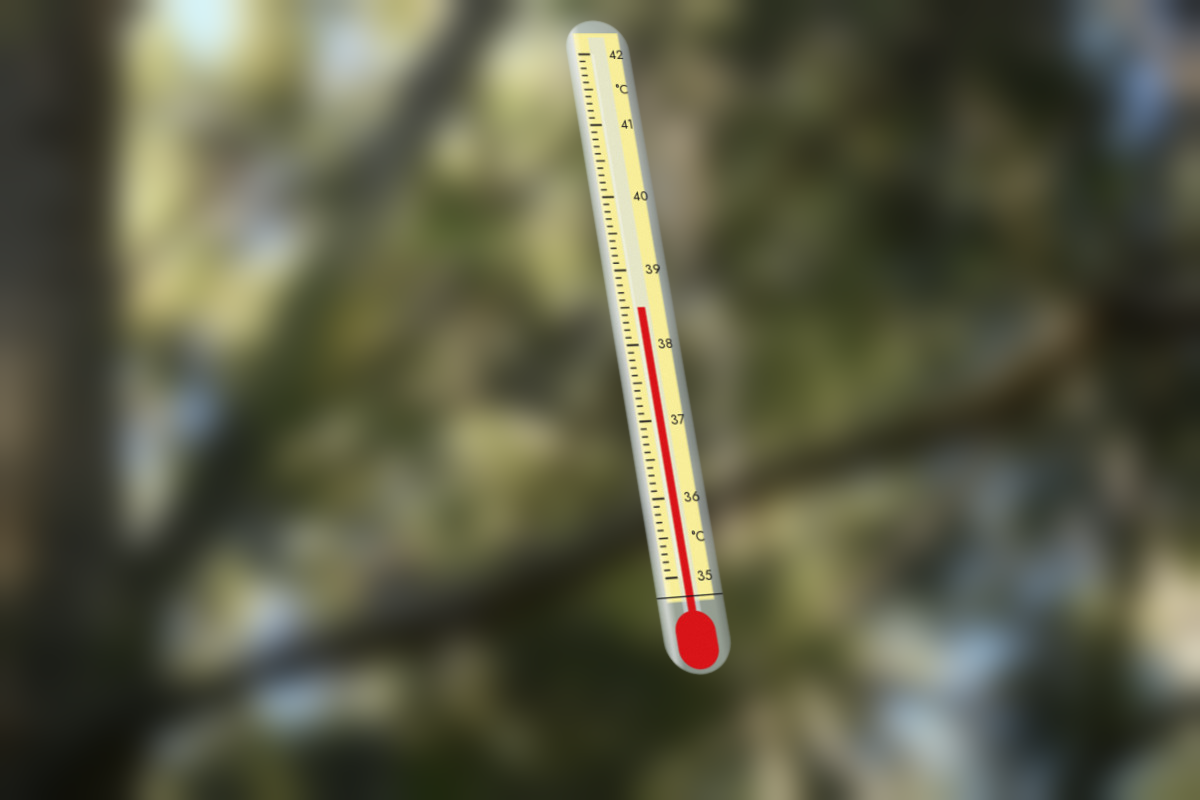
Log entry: 38.5 °C
